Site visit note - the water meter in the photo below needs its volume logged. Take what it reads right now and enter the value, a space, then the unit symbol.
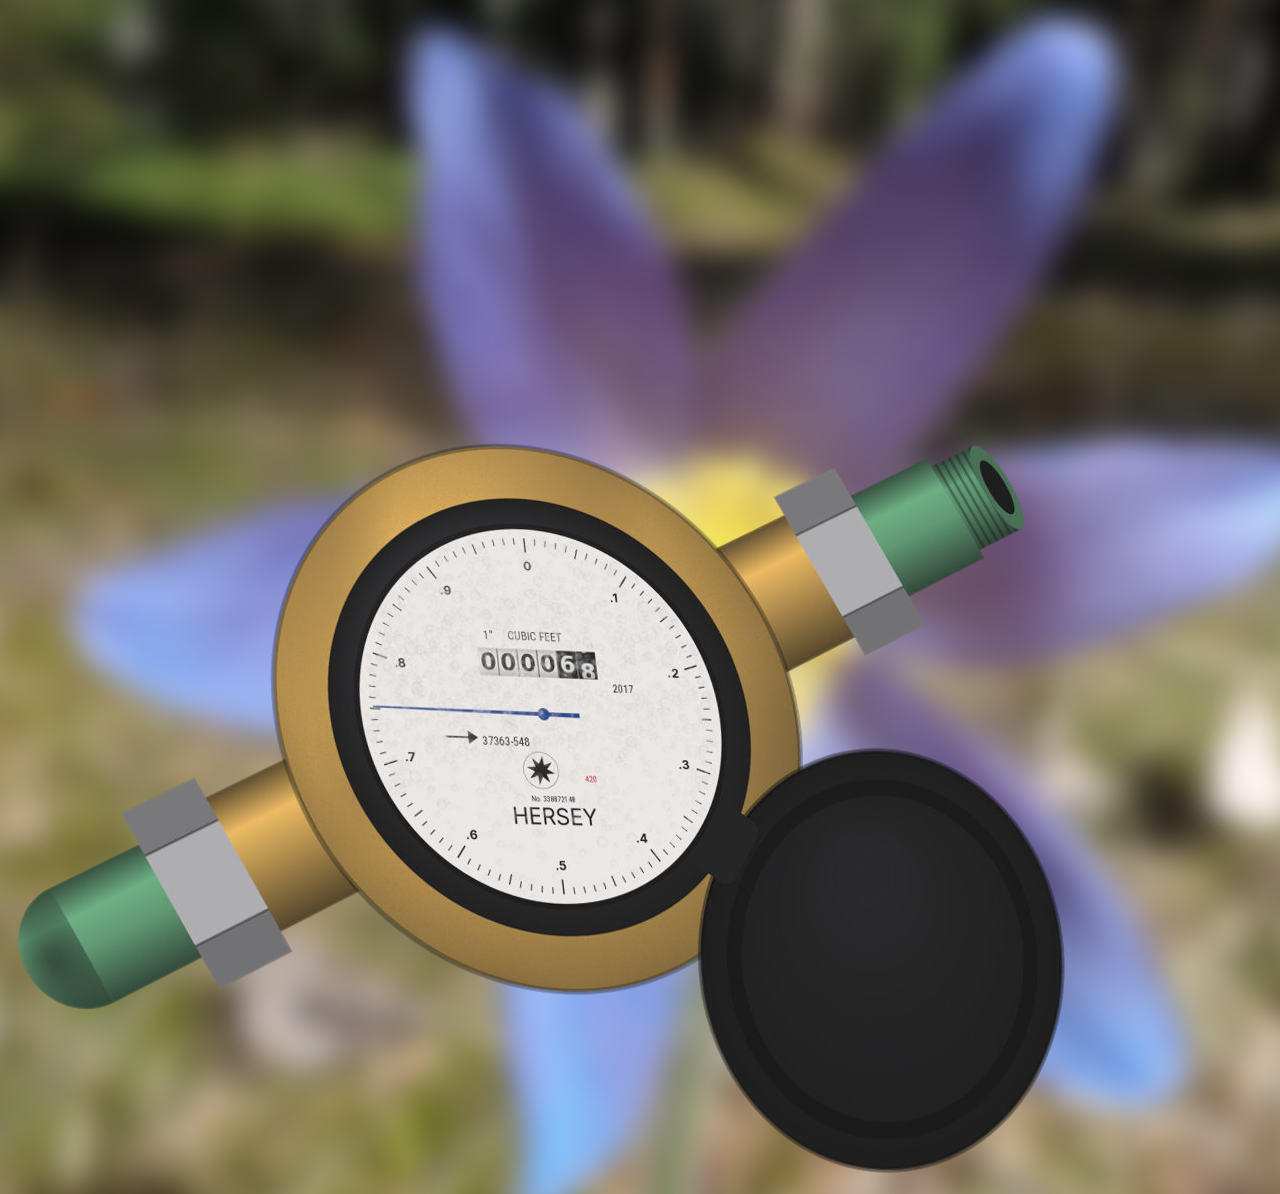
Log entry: 67.75 ft³
